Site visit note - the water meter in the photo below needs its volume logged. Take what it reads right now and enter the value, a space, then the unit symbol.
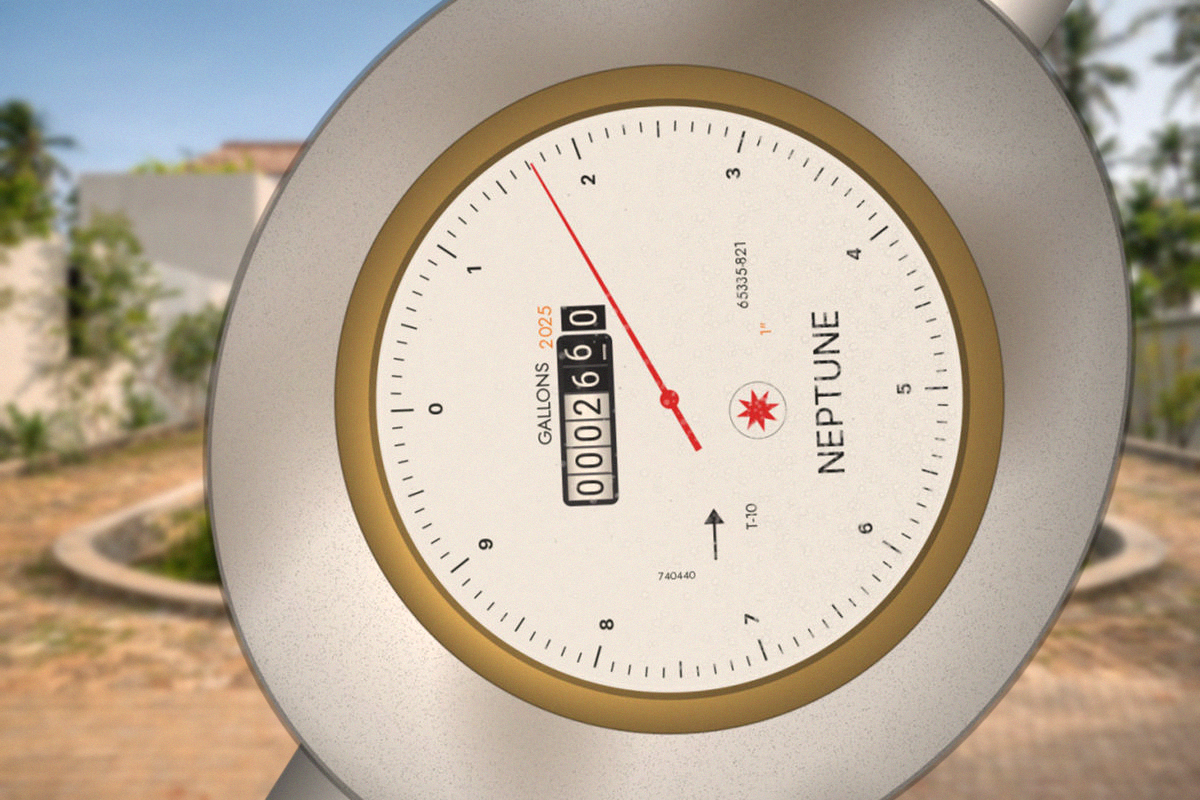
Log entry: 2661.7 gal
